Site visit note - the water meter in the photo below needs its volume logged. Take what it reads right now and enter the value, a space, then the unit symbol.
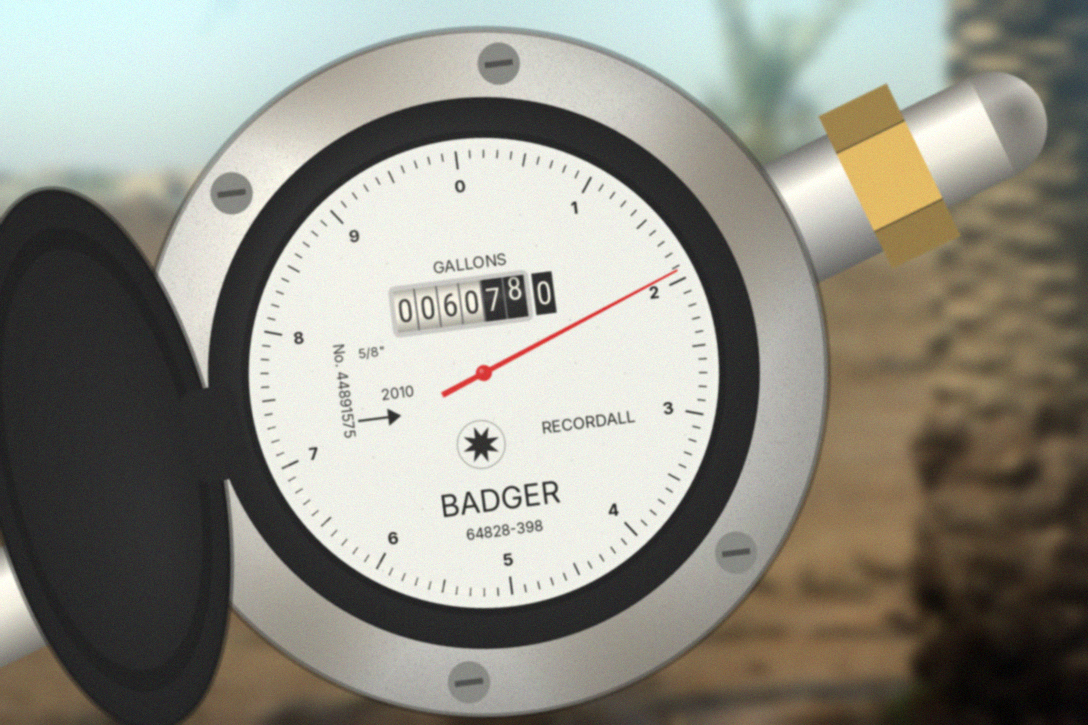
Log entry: 60781.9 gal
